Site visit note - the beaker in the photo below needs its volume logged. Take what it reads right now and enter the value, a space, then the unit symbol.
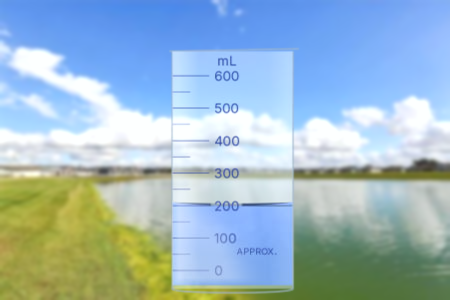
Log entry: 200 mL
